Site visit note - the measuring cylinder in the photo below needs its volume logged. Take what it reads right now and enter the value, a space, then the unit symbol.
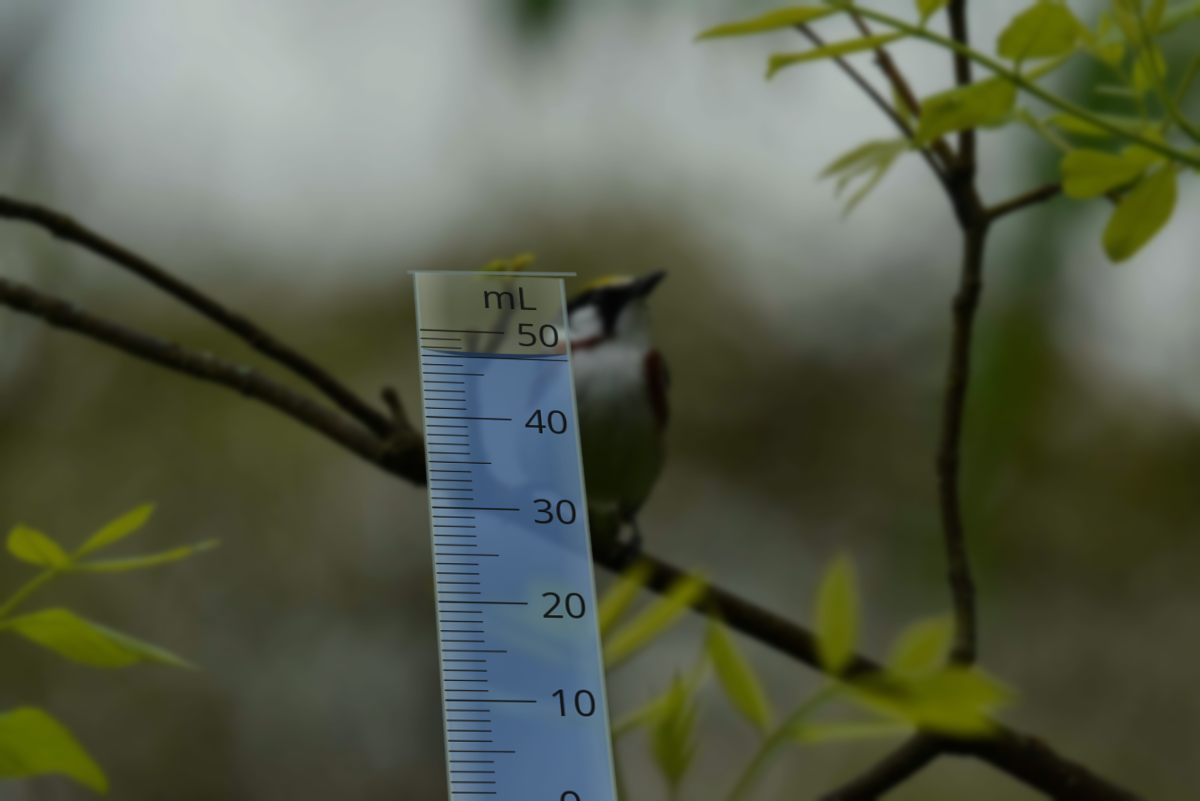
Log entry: 47 mL
